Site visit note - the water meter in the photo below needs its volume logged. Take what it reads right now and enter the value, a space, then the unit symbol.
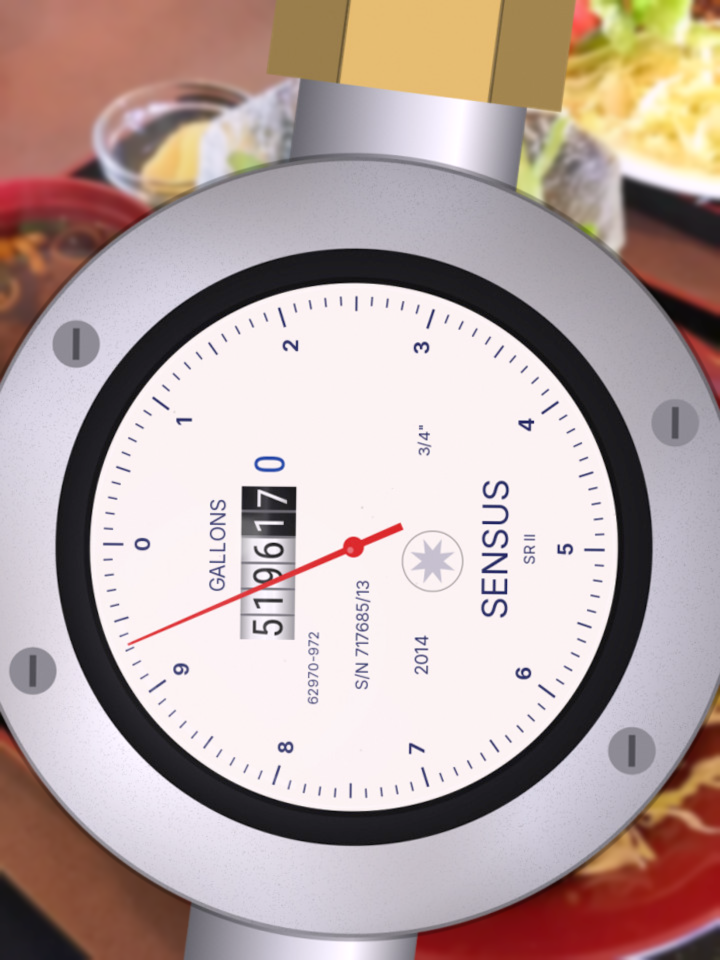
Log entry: 5196169.3 gal
